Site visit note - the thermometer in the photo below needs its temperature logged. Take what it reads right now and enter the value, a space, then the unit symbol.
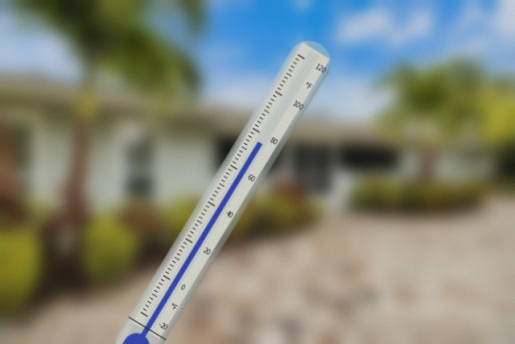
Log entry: 76 °F
